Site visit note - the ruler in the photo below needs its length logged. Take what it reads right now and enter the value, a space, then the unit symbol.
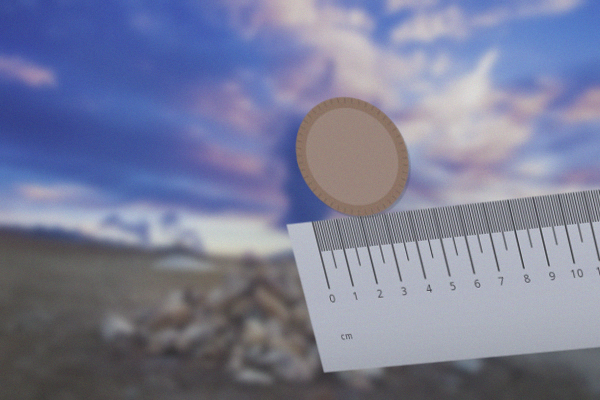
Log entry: 4.5 cm
